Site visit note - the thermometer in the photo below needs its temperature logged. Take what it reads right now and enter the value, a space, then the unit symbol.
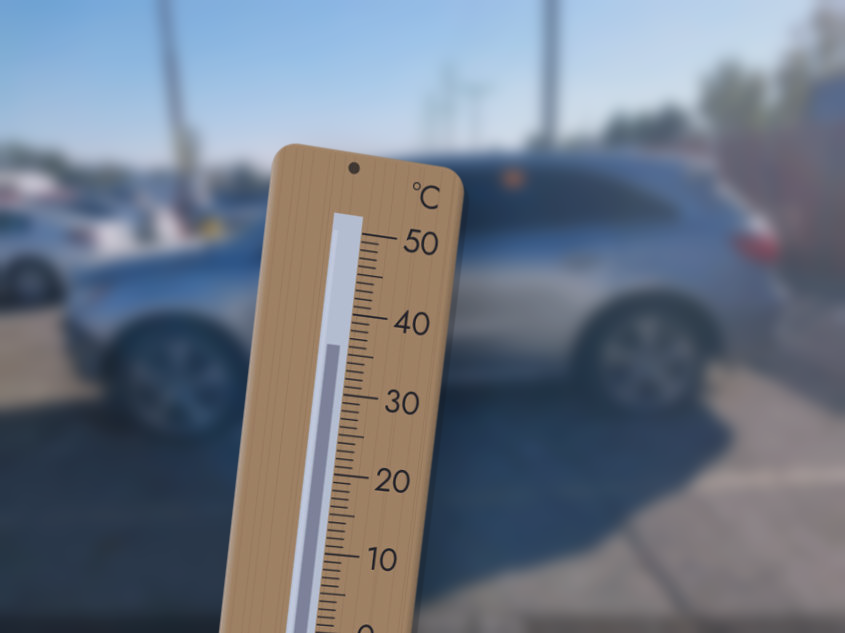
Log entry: 36 °C
